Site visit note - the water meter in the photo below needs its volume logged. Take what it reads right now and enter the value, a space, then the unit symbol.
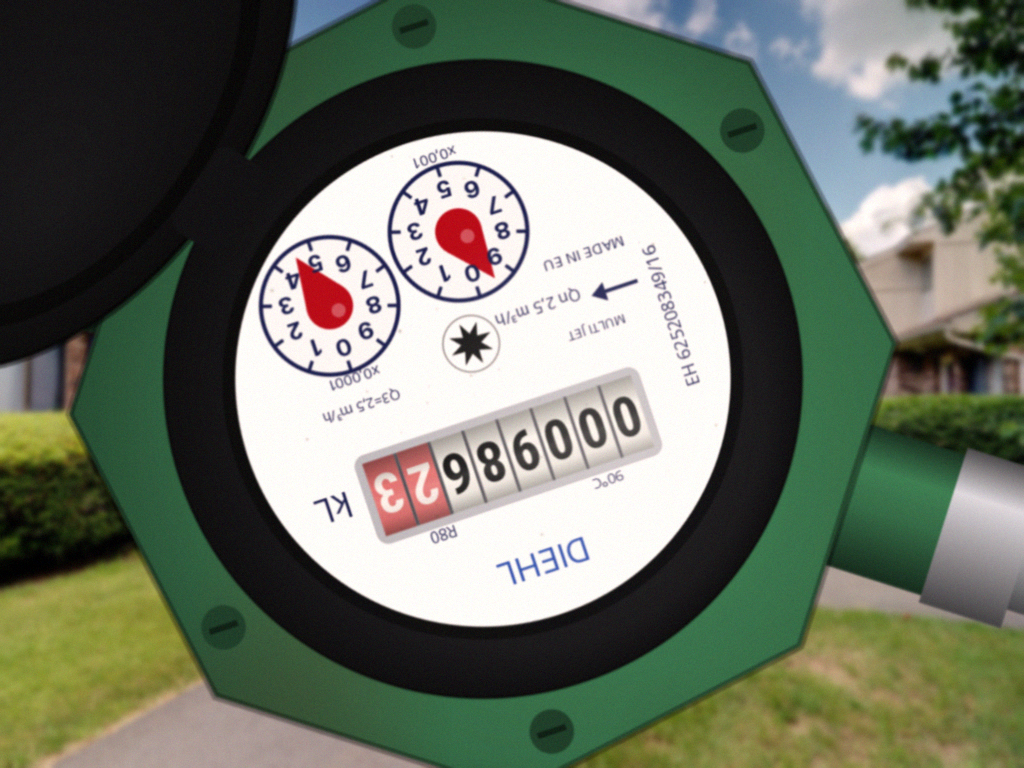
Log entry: 986.2294 kL
